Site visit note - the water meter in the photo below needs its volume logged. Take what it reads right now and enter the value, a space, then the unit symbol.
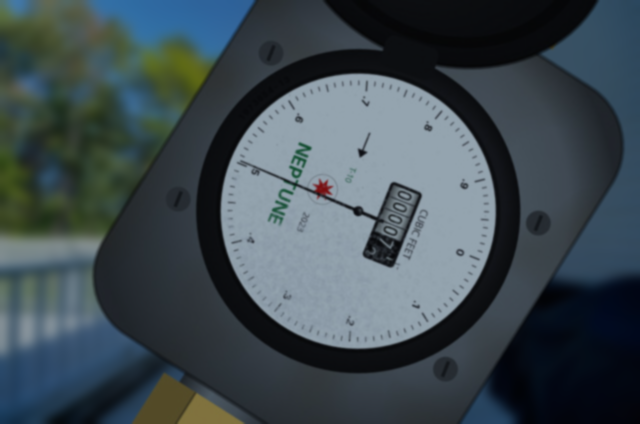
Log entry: 71.50 ft³
